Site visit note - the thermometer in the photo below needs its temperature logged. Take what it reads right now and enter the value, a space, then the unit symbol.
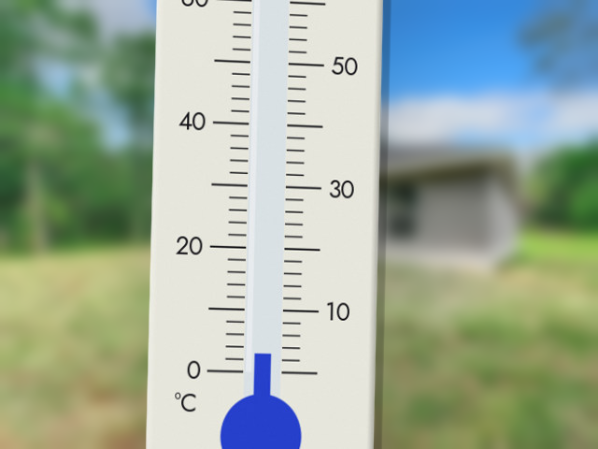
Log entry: 3 °C
